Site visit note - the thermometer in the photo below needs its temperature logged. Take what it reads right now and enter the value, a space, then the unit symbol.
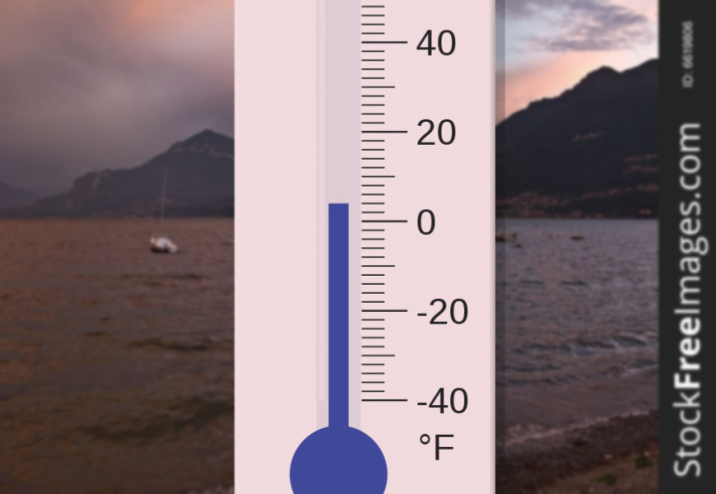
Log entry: 4 °F
